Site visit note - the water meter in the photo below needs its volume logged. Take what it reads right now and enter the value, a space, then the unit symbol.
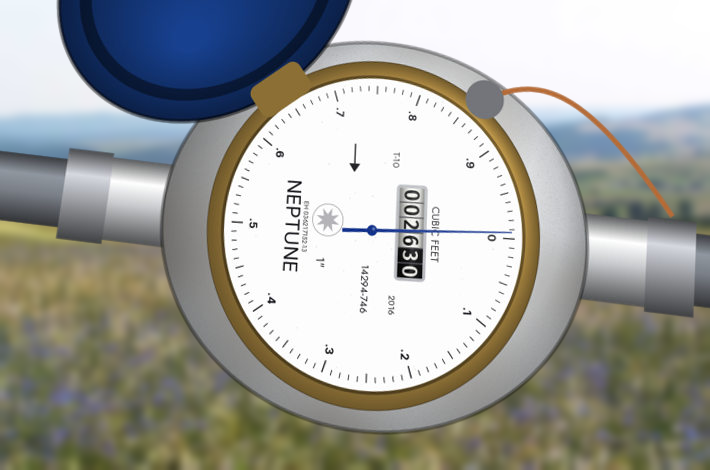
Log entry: 2629.99 ft³
